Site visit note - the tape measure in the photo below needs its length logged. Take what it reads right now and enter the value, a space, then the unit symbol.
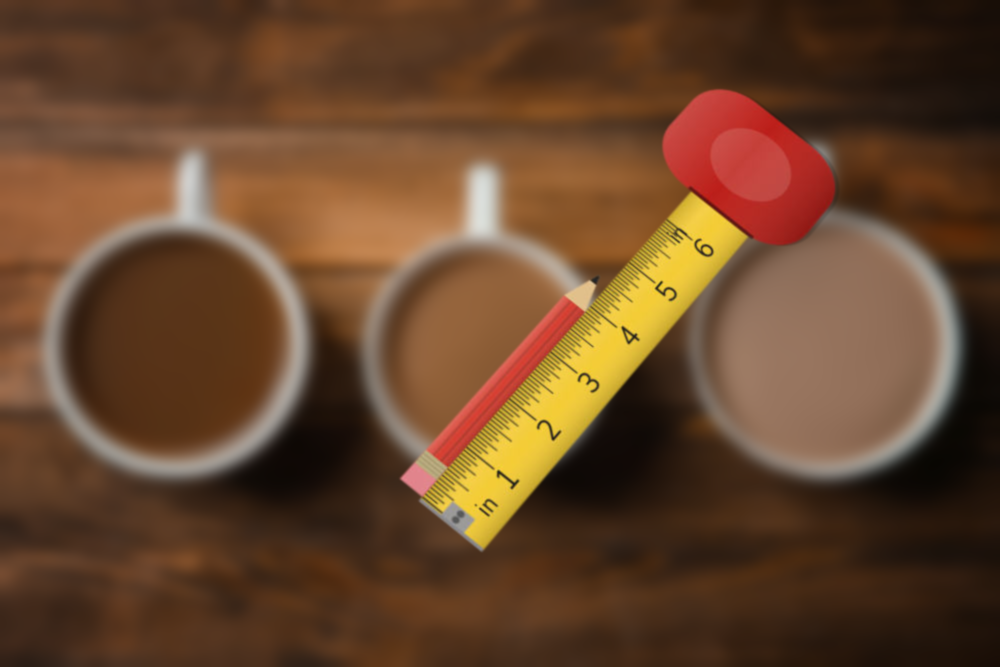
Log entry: 4.5 in
